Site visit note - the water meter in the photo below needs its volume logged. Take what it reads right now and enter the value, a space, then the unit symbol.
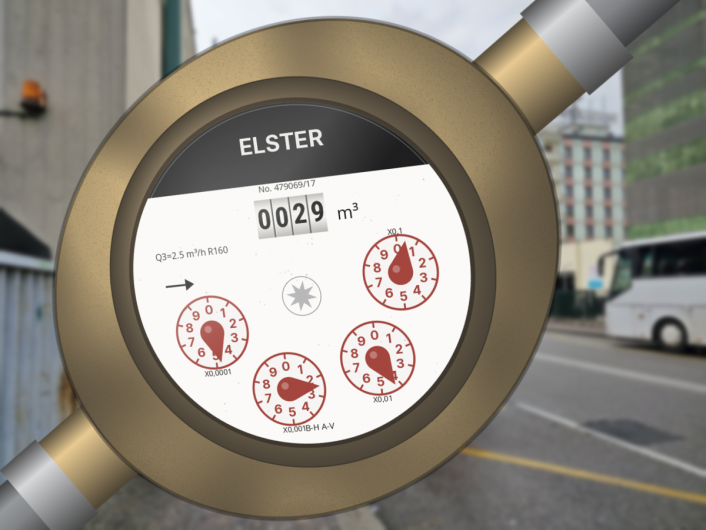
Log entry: 29.0424 m³
